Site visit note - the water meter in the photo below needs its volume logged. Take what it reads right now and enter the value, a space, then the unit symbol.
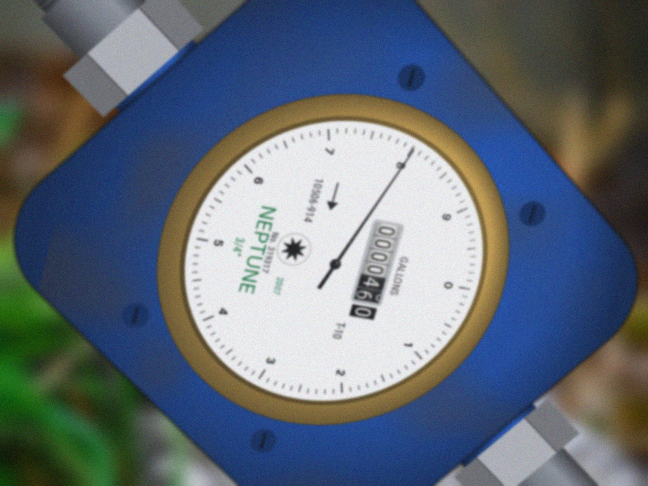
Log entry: 458.0 gal
